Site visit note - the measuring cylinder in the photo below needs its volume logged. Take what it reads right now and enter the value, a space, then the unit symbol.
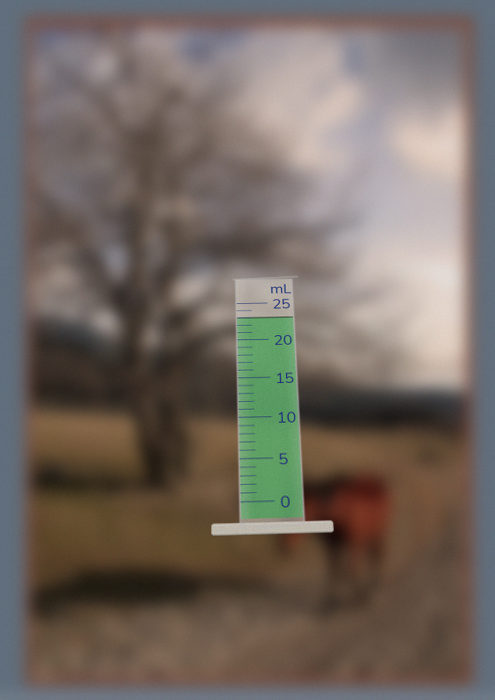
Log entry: 23 mL
